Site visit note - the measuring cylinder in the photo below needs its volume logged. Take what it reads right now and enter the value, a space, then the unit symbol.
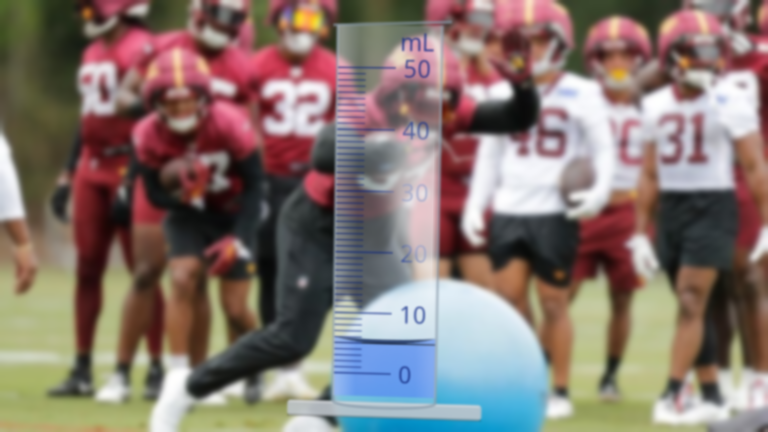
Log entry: 5 mL
